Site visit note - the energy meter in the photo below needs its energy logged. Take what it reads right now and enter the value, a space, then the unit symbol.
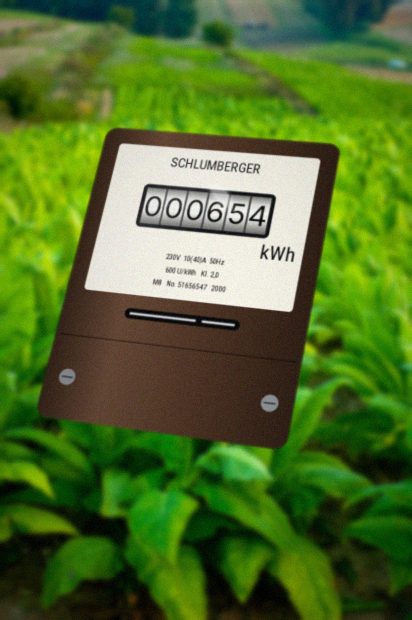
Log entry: 654 kWh
